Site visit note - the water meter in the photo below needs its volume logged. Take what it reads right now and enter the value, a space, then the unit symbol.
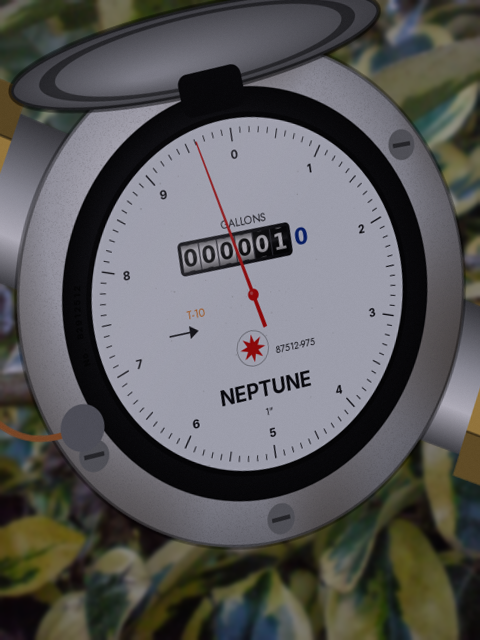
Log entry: 9.6 gal
